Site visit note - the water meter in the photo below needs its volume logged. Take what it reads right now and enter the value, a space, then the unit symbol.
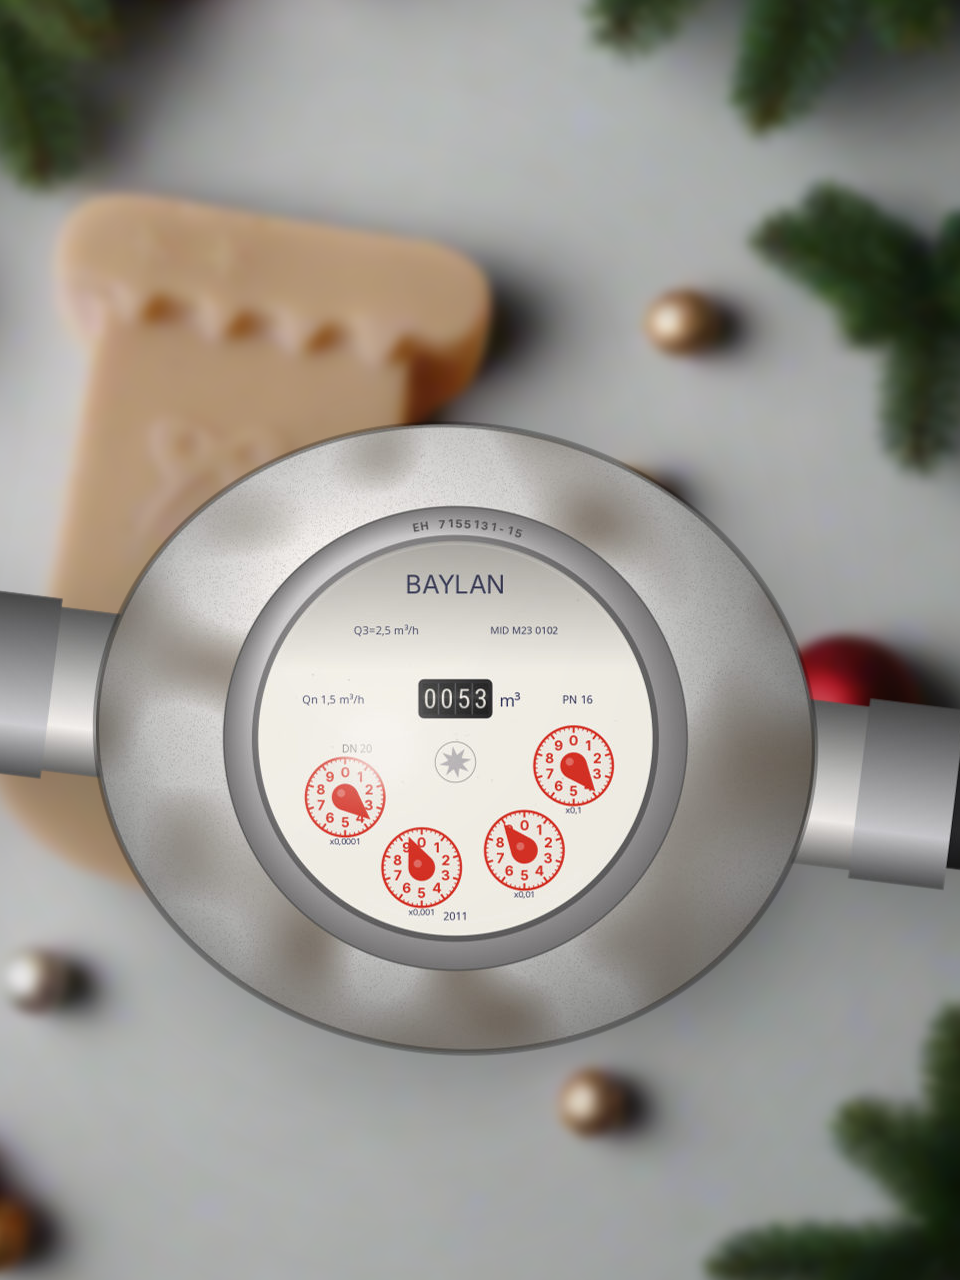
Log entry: 53.3893 m³
